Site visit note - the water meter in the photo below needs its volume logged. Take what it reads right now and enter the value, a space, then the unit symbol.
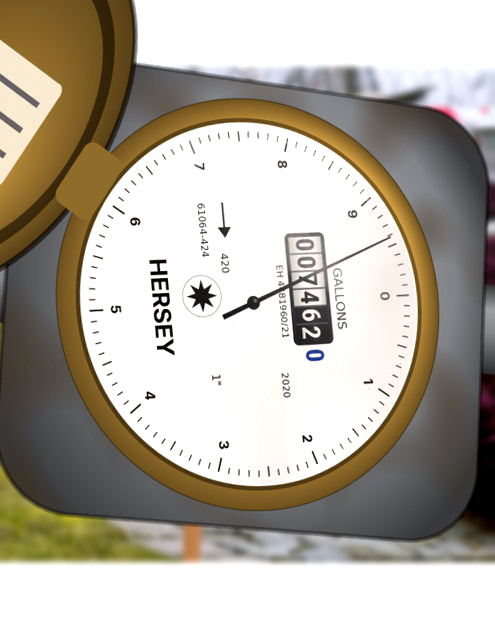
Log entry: 74619.4 gal
